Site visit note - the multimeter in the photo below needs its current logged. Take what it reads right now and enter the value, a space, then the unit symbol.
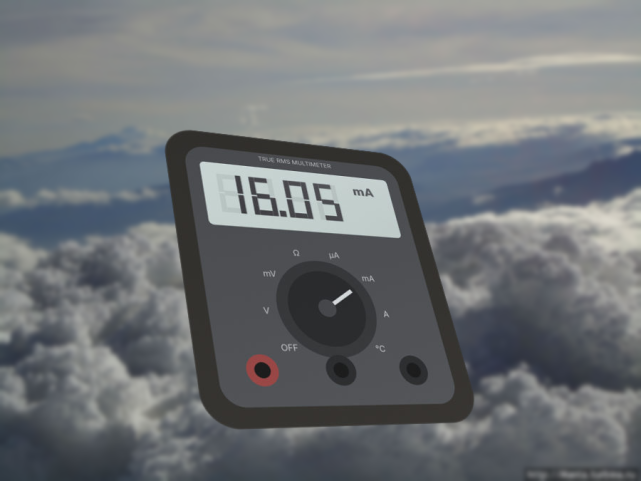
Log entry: 16.05 mA
